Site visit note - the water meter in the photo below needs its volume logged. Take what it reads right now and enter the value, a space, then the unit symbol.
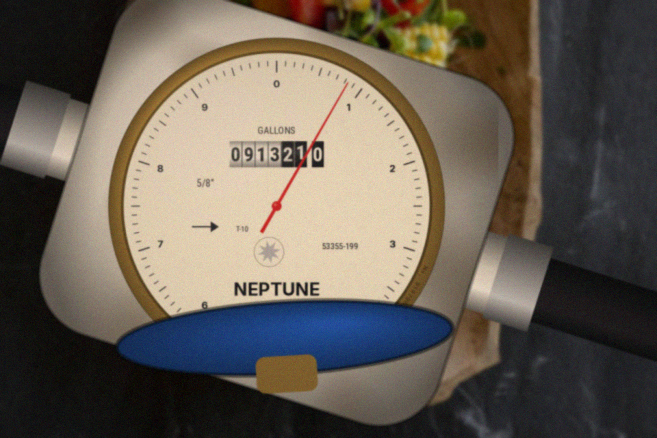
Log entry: 913210.8 gal
